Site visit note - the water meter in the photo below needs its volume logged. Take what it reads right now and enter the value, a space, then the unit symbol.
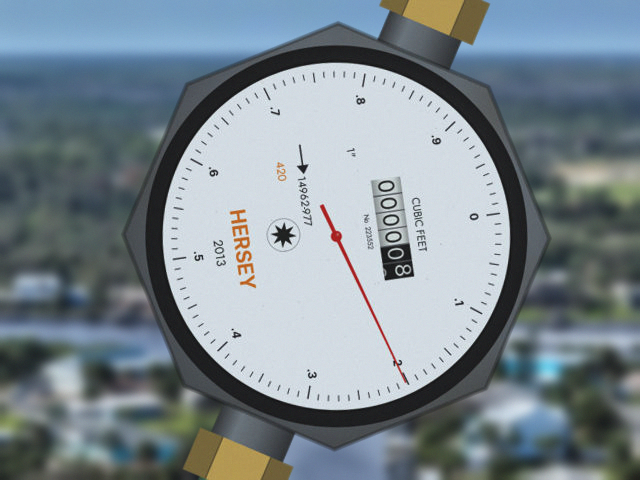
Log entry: 8.20 ft³
